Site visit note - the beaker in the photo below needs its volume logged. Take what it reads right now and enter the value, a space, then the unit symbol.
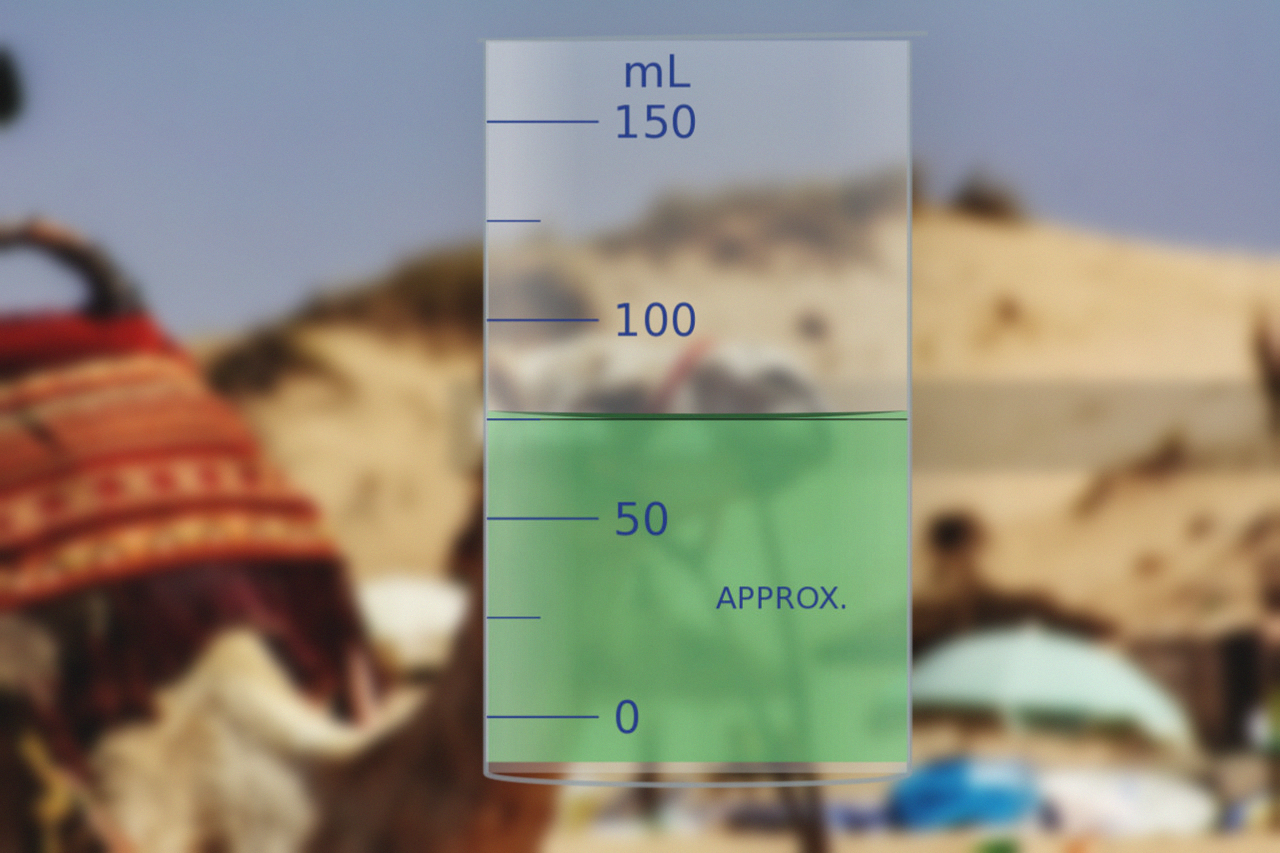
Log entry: 75 mL
